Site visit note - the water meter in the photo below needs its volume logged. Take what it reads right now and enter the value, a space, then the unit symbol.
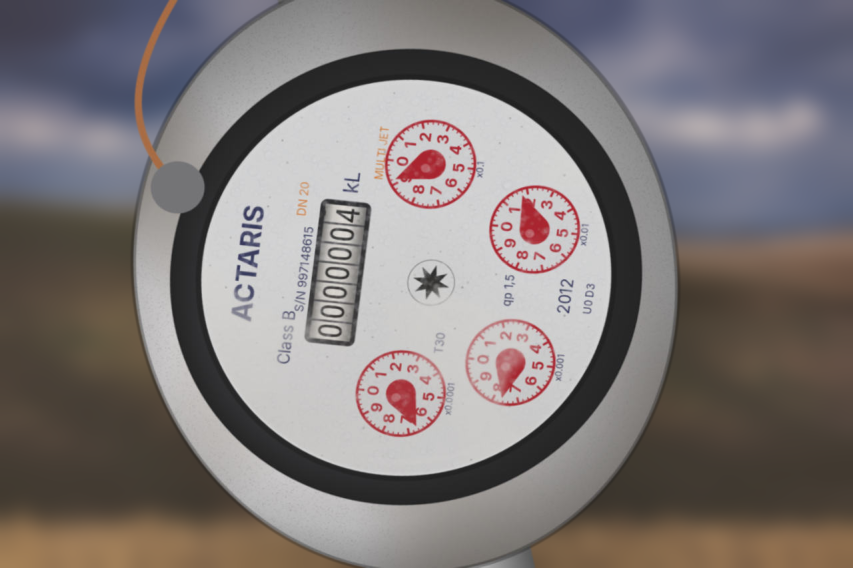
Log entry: 3.9176 kL
